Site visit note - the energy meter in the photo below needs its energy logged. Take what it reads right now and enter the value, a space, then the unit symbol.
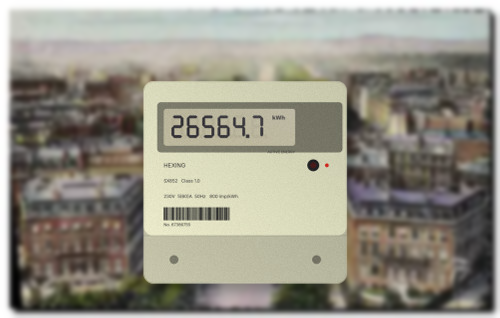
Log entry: 26564.7 kWh
